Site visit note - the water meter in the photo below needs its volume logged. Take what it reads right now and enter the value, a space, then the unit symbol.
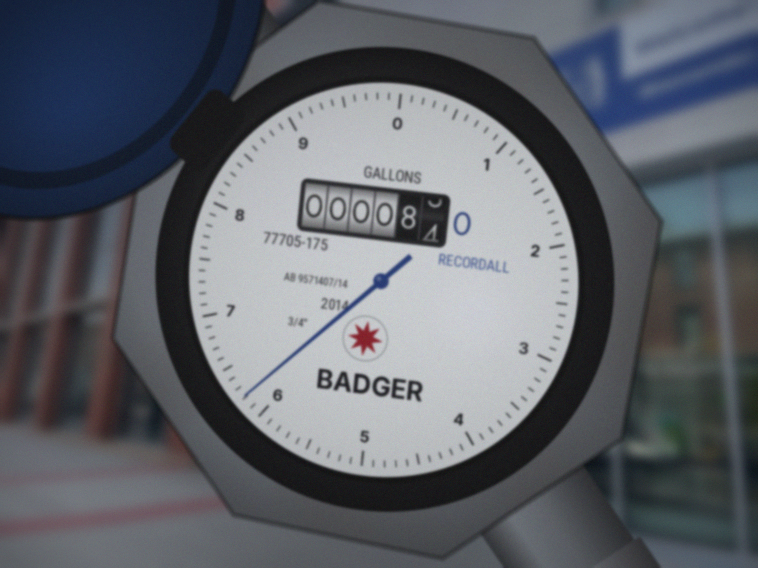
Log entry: 836.2 gal
